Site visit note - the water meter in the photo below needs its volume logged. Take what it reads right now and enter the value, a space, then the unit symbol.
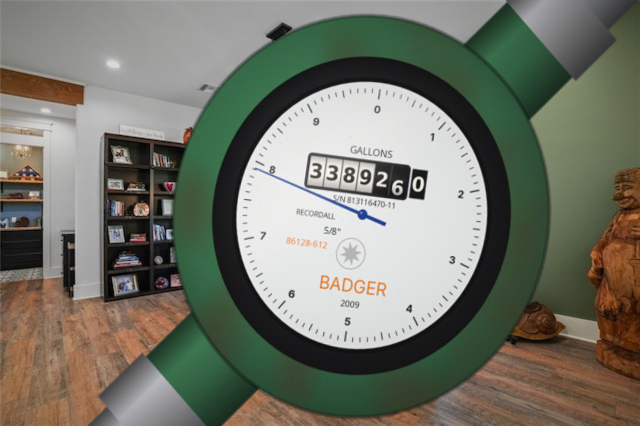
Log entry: 3389257.9 gal
